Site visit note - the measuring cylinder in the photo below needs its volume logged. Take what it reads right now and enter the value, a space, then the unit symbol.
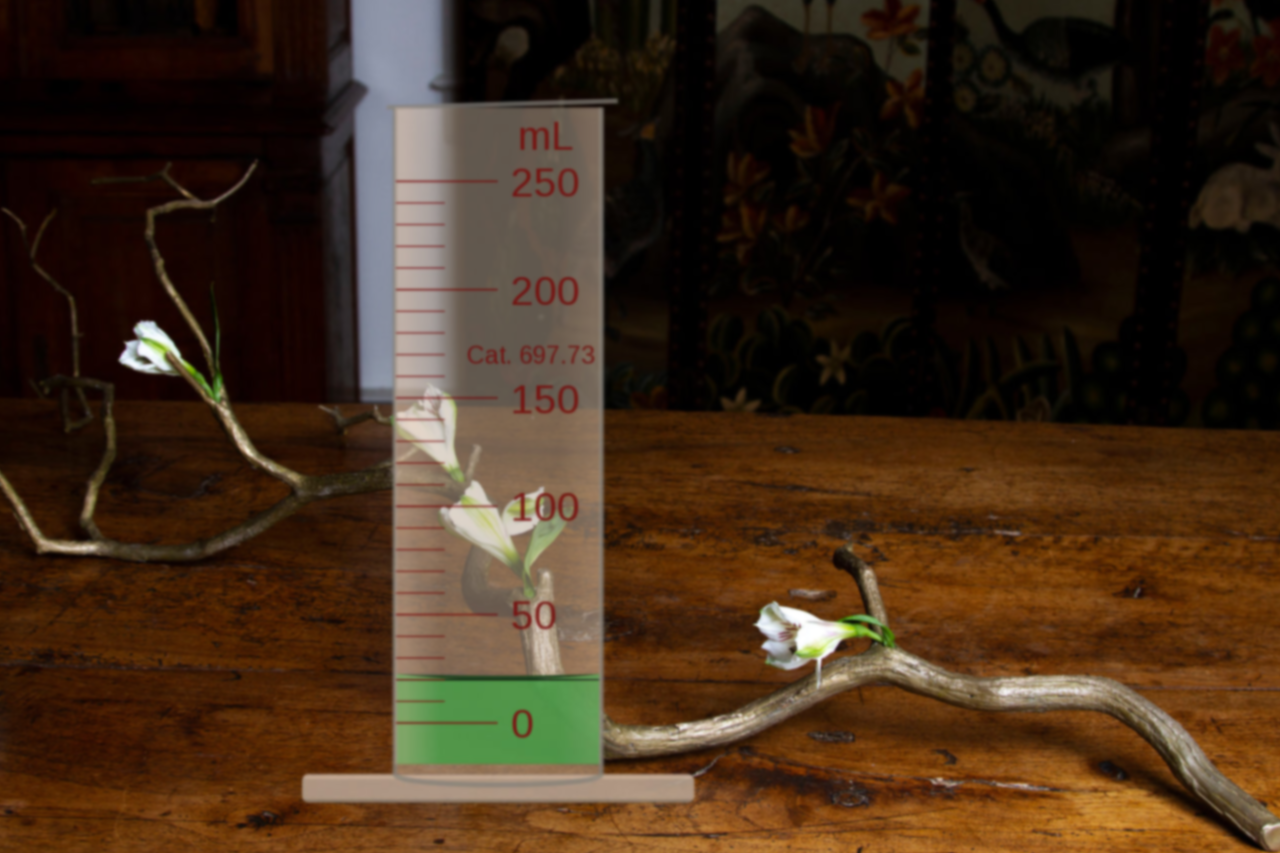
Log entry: 20 mL
